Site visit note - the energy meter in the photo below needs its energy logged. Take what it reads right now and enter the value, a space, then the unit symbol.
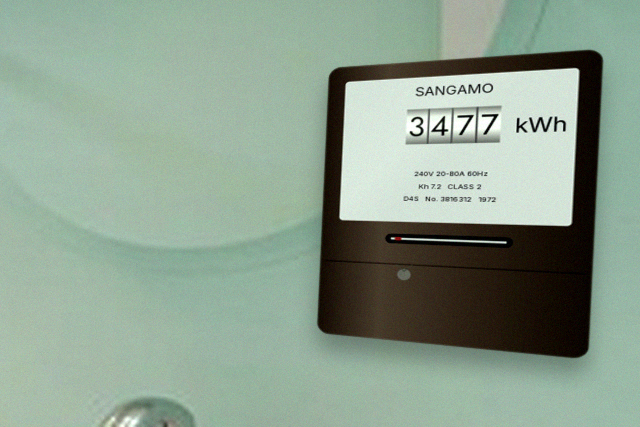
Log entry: 3477 kWh
